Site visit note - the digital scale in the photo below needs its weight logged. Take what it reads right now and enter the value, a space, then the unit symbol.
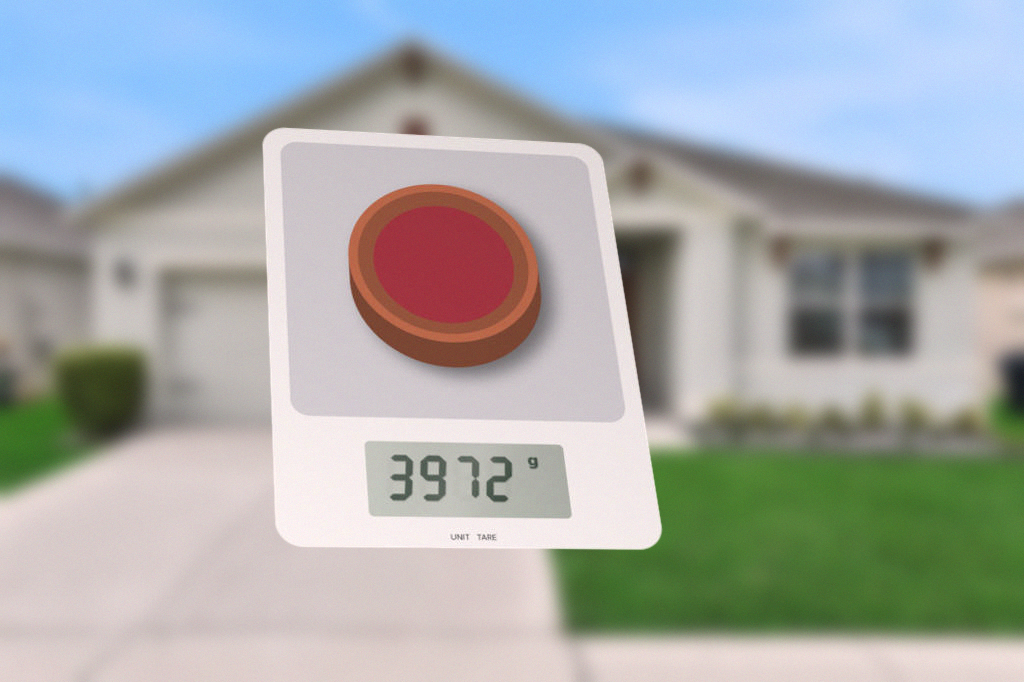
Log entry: 3972 g
